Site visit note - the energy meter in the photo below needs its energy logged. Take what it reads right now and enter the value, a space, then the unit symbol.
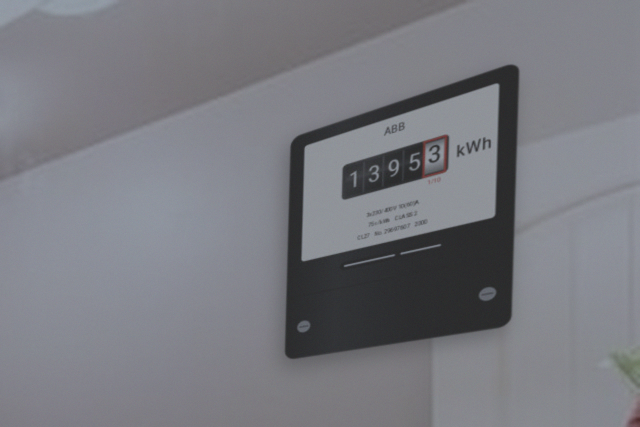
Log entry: 1395.3 kWh
